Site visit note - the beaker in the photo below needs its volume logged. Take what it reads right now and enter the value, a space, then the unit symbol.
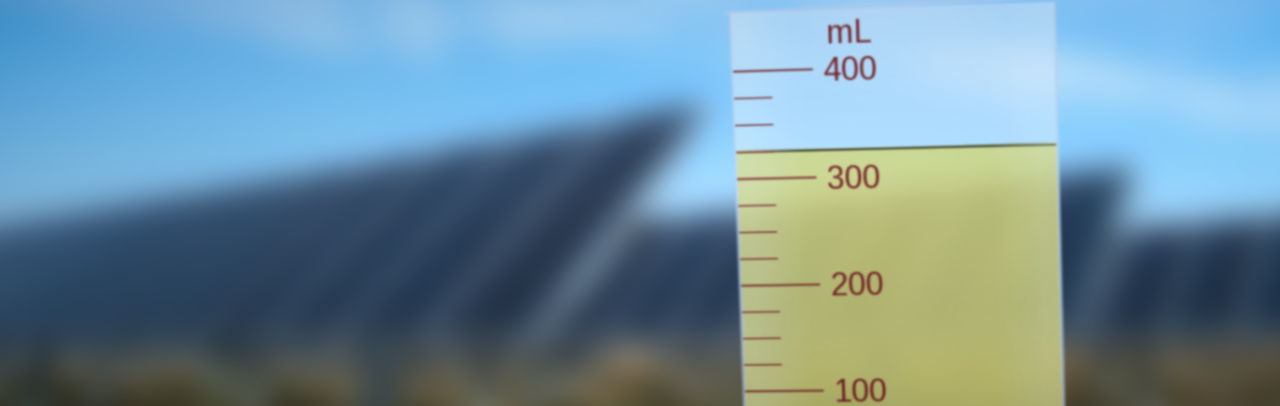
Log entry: 325 mL
